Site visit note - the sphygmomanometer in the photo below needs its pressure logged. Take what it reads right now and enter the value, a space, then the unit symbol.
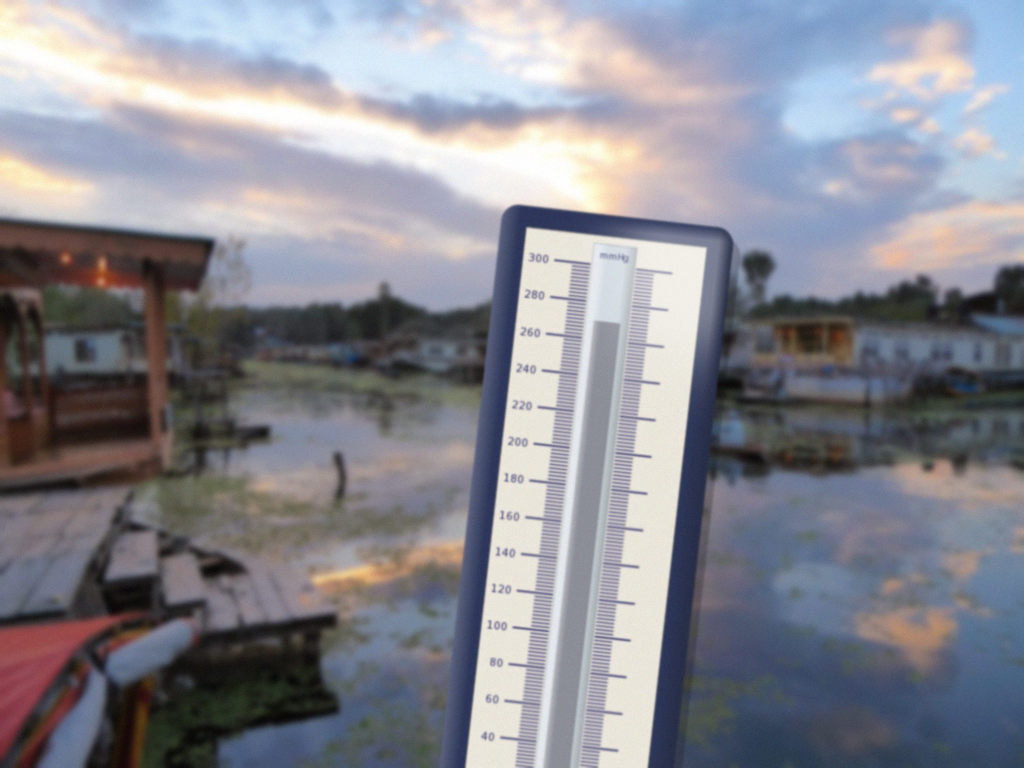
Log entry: 270 mmHg
